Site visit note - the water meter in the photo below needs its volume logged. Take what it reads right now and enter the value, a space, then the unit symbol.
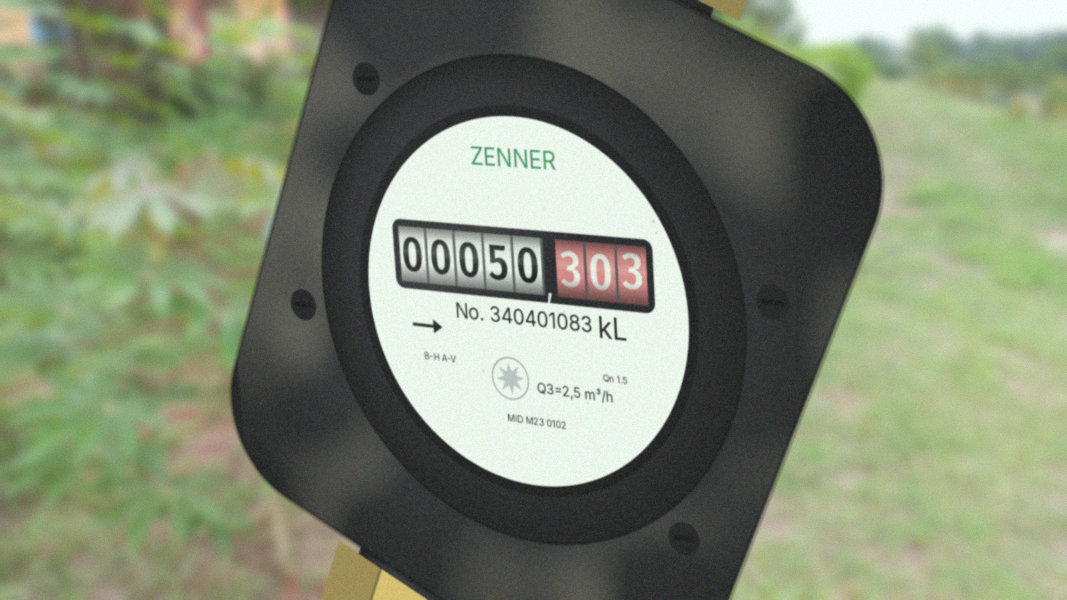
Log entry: 50.303 kL
